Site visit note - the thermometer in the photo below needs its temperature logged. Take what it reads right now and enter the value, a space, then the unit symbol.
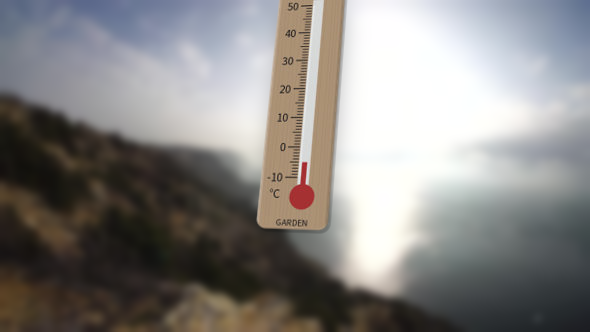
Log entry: -5 °C
